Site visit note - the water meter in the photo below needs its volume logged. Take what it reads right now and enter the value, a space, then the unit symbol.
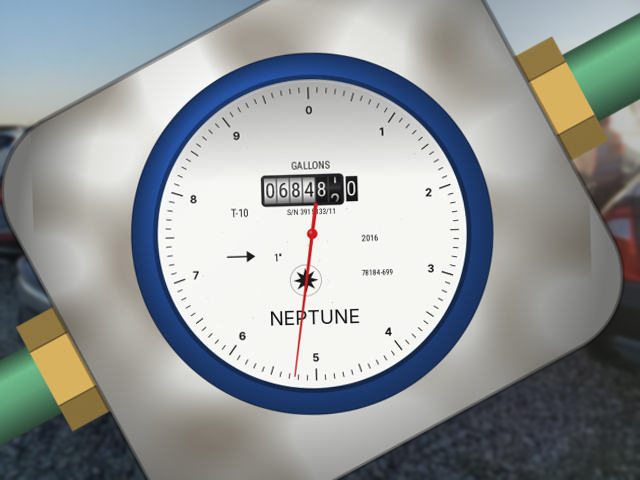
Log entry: 684815.2 gal
